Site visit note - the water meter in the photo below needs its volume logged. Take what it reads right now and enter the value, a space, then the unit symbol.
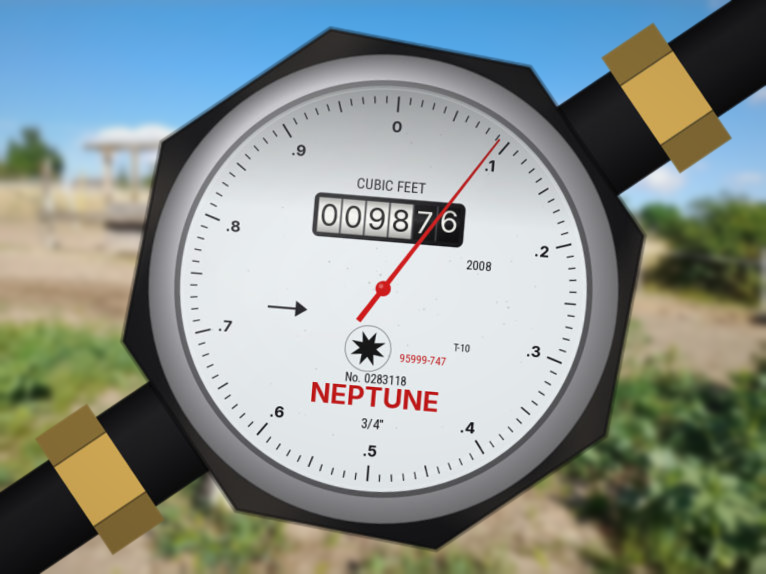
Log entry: 9876.09 ft³
